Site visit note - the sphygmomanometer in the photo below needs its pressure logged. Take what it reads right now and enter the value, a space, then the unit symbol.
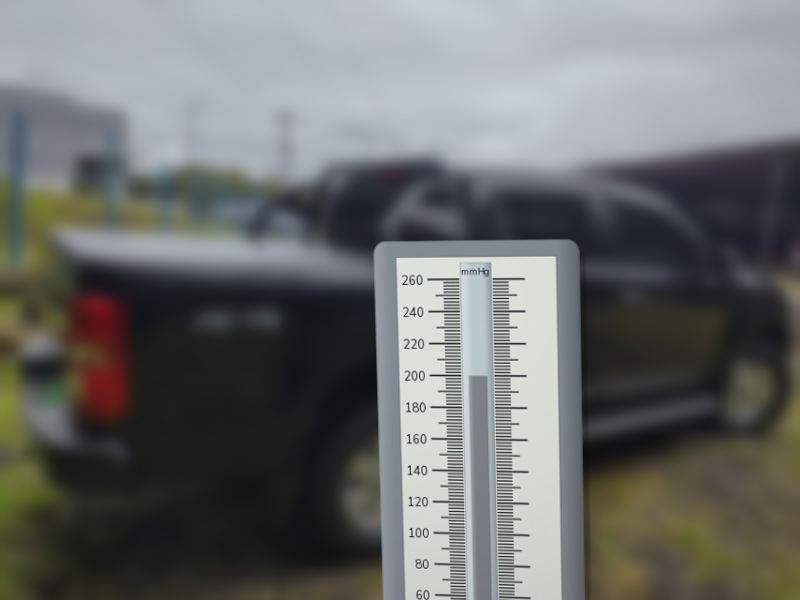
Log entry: 200 mmHg
